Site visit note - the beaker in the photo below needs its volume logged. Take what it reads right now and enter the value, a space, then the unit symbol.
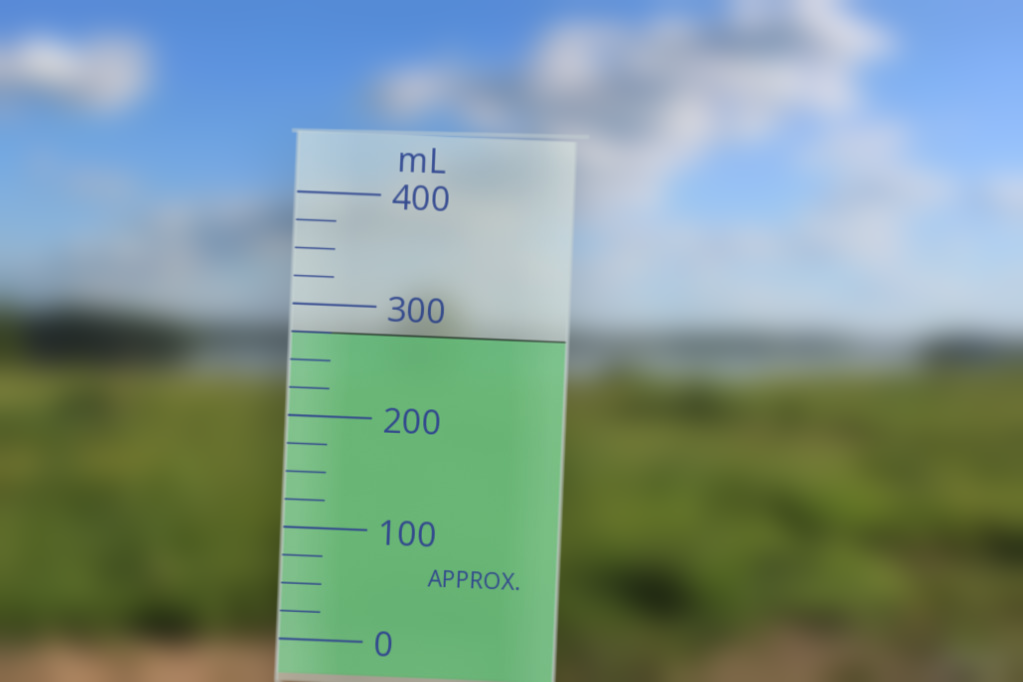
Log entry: 275 mL
